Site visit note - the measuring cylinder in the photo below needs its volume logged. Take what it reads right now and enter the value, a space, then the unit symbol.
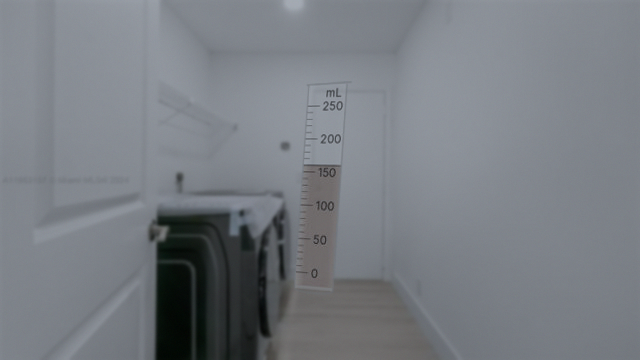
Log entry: 160 mL
